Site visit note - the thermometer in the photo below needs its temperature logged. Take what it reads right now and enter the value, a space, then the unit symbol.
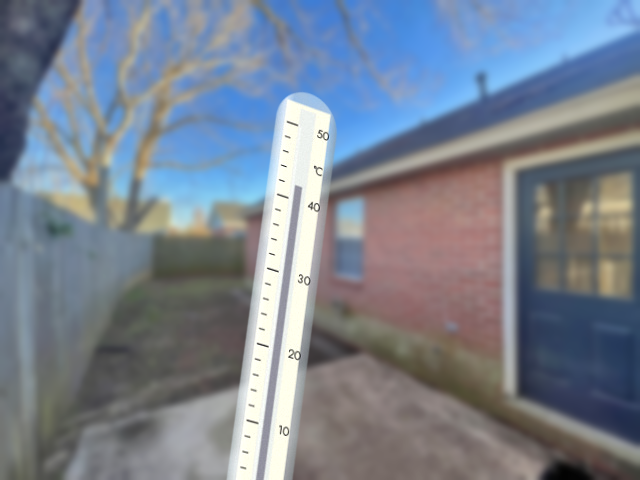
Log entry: 42 °C
